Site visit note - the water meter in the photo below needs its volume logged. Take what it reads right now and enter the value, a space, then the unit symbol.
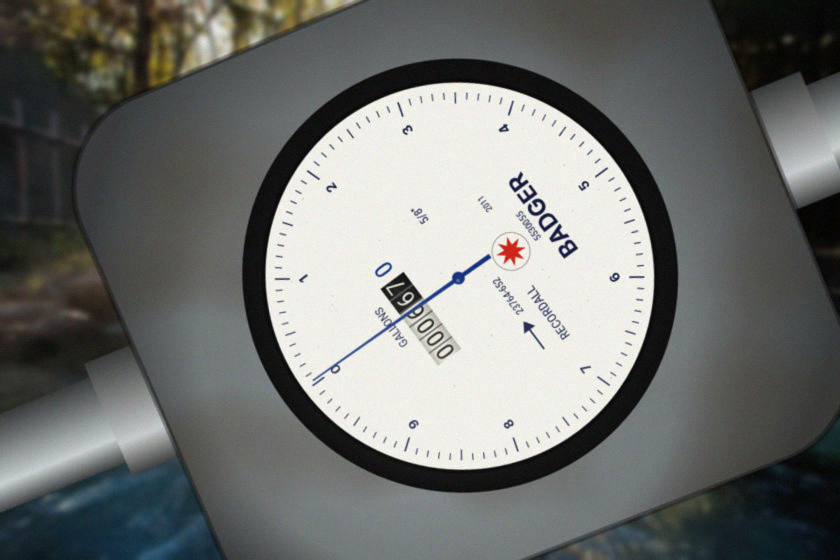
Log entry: 6670.0 gal
